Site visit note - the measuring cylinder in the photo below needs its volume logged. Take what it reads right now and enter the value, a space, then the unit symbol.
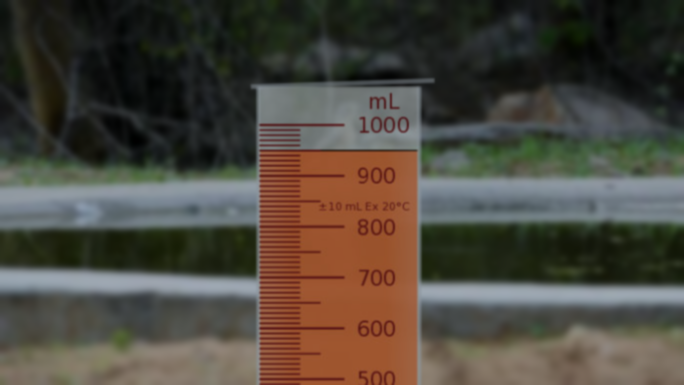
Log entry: 950 mL
